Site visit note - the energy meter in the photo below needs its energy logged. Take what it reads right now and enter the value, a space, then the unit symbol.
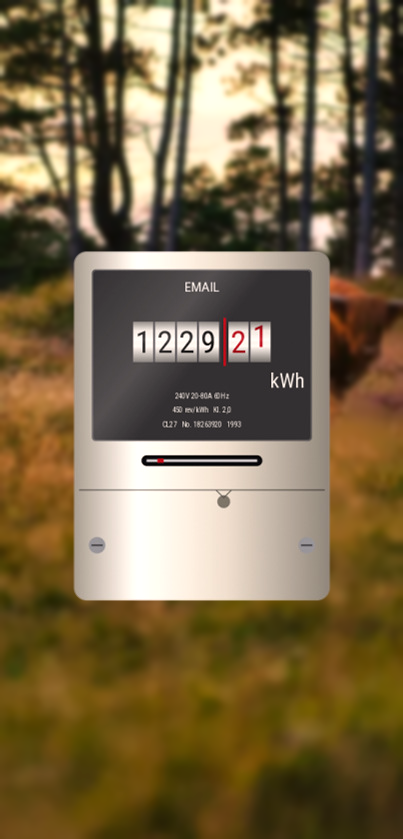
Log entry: 1229.21 kWh
